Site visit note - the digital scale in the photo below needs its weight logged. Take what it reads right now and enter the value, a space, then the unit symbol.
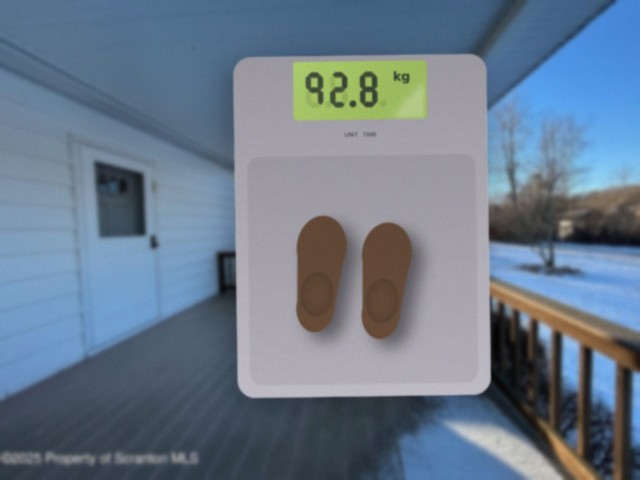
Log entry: 92.8 kg
